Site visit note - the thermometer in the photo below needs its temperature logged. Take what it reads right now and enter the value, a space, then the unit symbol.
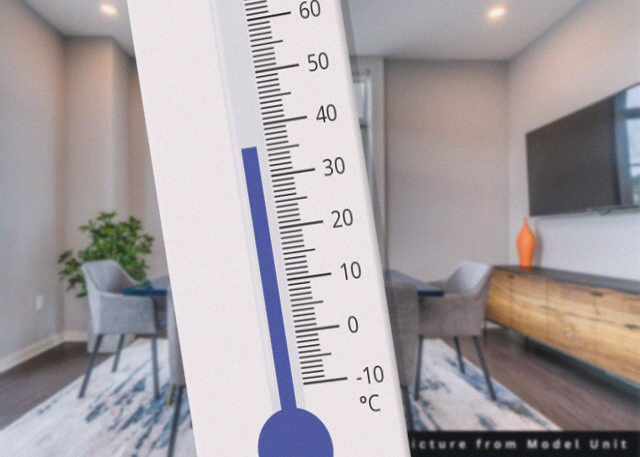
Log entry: 36 °C
